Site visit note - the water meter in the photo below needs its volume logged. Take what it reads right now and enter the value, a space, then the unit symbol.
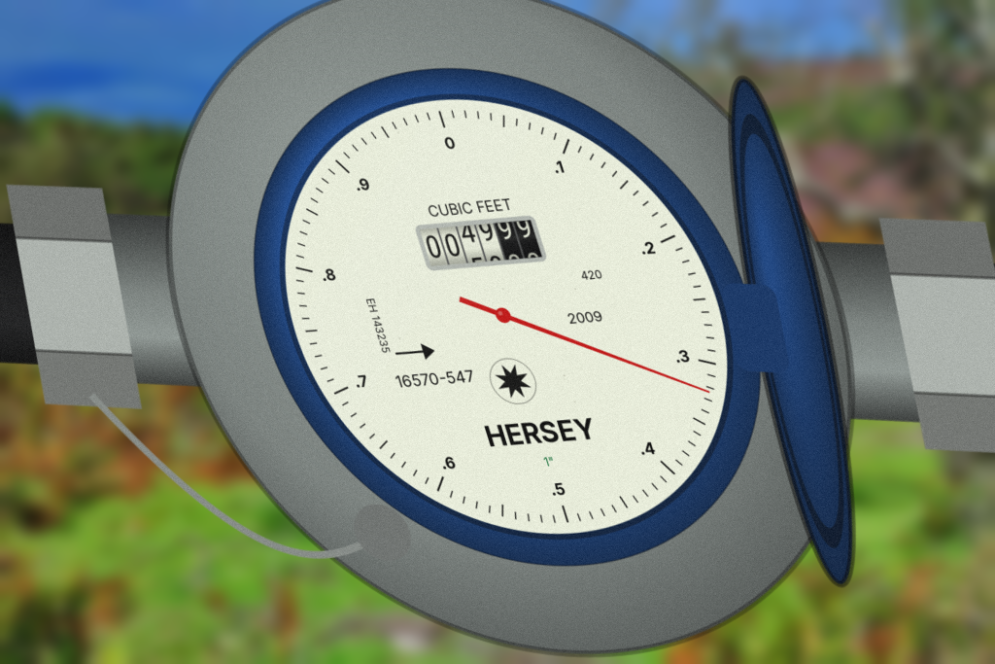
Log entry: 4999.32 ft³
